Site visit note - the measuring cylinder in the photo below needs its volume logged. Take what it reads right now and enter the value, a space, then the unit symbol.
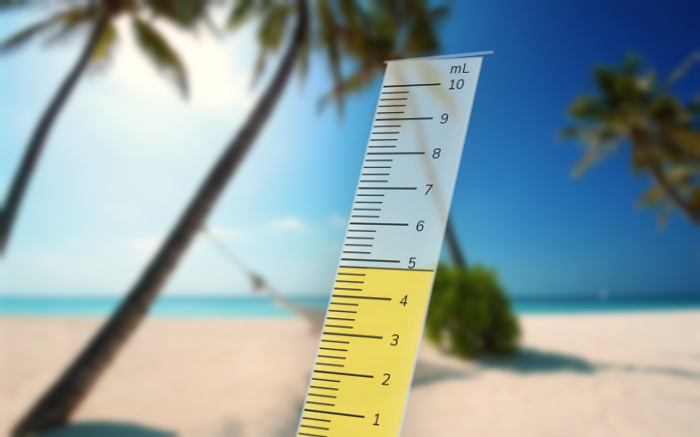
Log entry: 4.8 mL
